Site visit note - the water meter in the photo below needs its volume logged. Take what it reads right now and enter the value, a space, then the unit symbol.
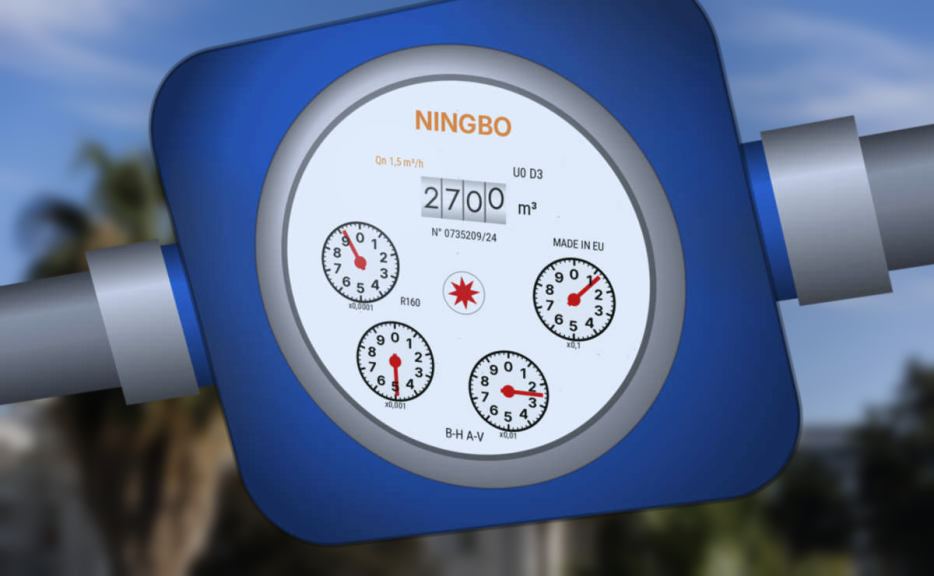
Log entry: 2700.1249 m³
